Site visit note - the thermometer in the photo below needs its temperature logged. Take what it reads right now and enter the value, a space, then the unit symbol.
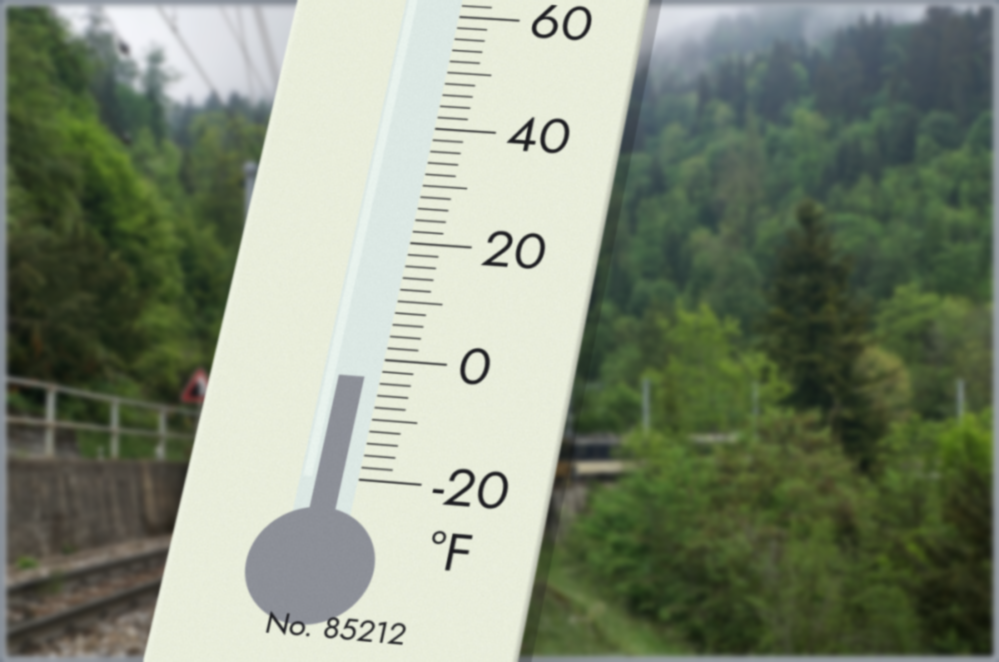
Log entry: -3 °F
